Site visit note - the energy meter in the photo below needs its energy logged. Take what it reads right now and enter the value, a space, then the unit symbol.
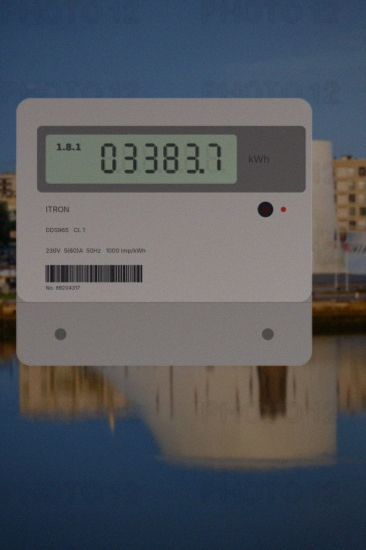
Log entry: 3383.7 kWh
